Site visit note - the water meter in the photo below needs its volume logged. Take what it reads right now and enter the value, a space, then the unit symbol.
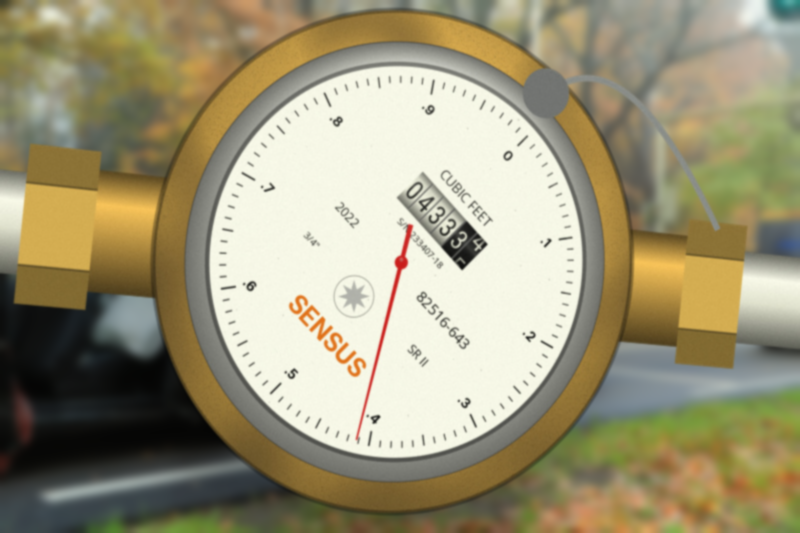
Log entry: 43334.41 ft³
